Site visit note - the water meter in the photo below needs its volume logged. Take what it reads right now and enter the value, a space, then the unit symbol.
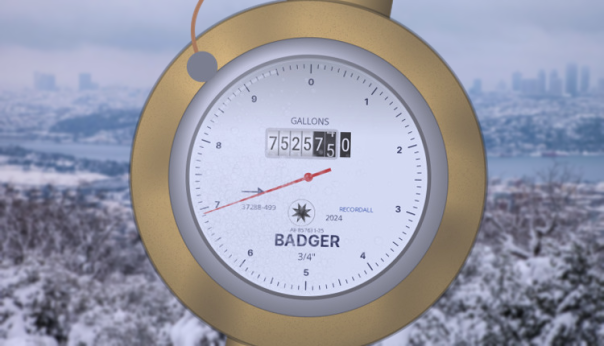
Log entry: 7525746.9 gal
